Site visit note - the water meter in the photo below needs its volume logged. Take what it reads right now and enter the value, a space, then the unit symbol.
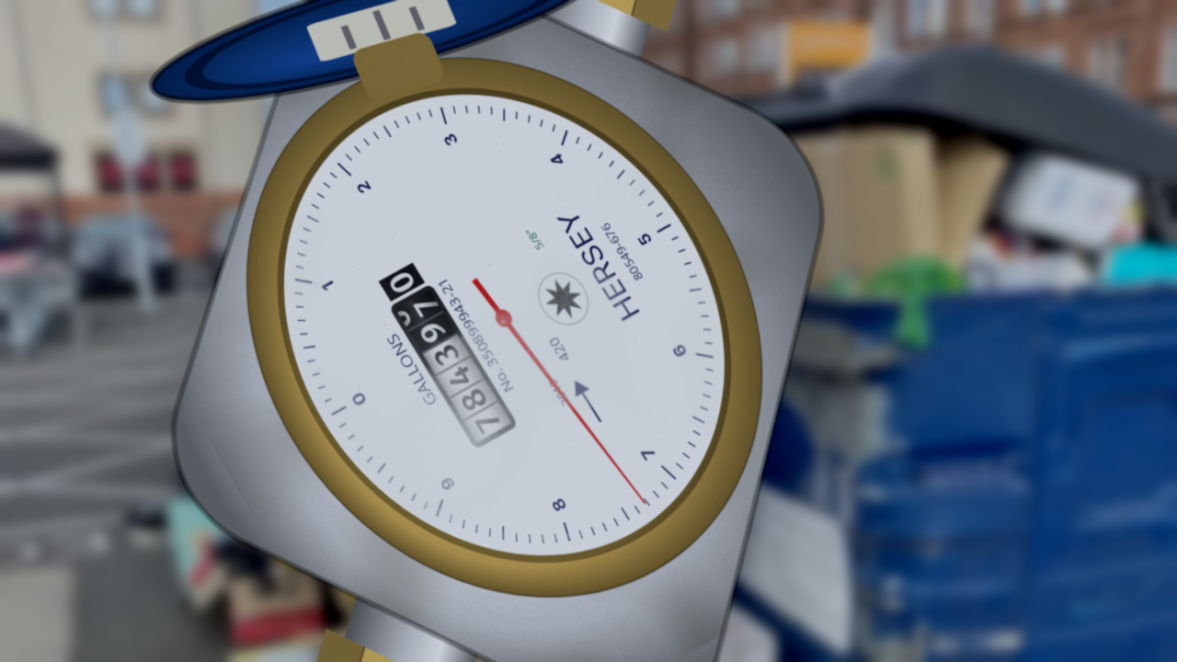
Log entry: 7843967.3 gal
